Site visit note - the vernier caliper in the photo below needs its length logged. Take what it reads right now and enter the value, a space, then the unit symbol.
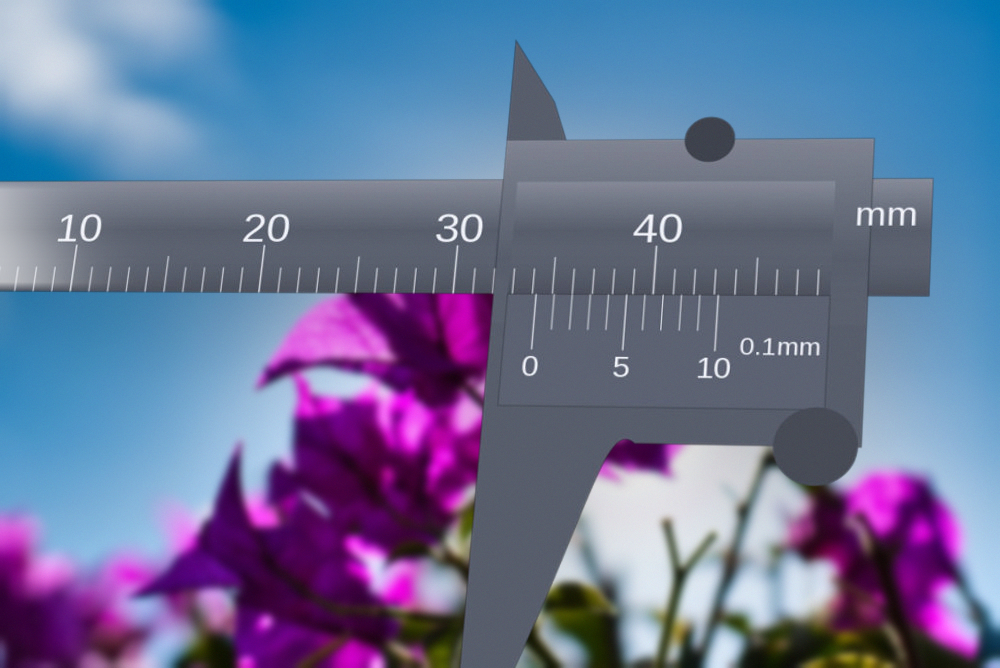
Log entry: 34.2 mm
